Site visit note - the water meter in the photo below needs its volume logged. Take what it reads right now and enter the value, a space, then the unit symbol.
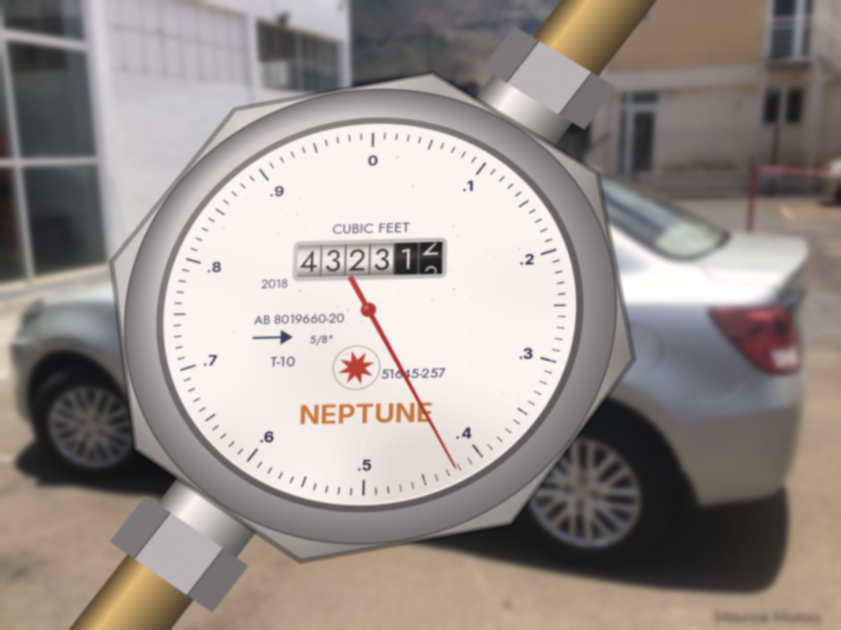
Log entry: 432312.42 ft³
